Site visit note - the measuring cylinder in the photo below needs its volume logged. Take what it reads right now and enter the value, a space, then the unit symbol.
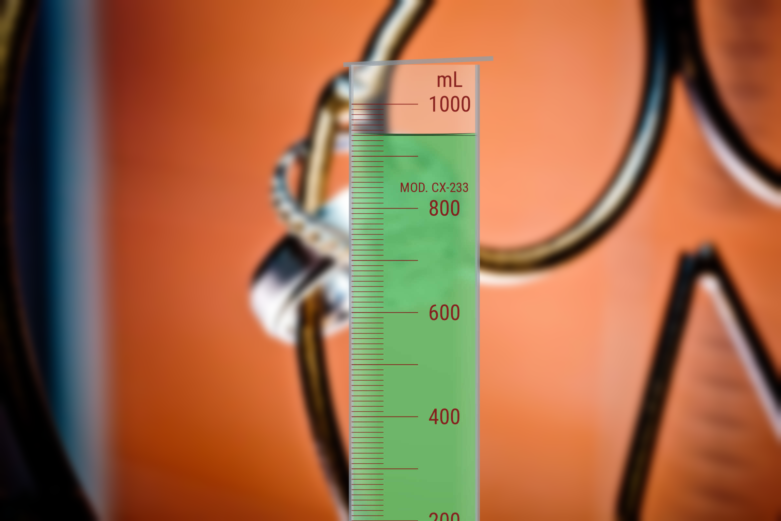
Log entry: 940 mL
